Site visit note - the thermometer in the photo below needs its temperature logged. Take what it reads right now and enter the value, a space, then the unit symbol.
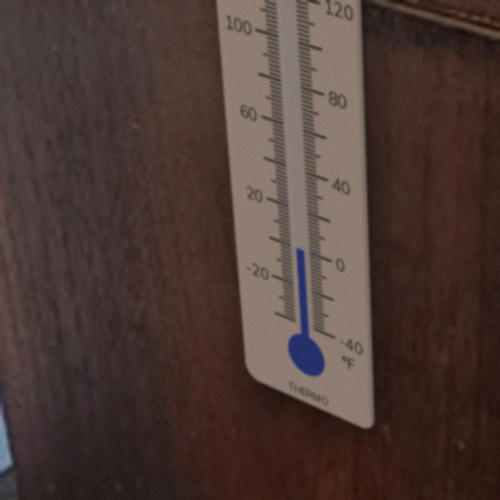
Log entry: 0 °F
